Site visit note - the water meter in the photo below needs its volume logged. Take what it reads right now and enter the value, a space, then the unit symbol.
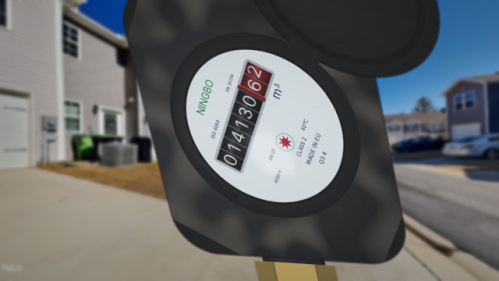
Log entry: 14130.62 m³
